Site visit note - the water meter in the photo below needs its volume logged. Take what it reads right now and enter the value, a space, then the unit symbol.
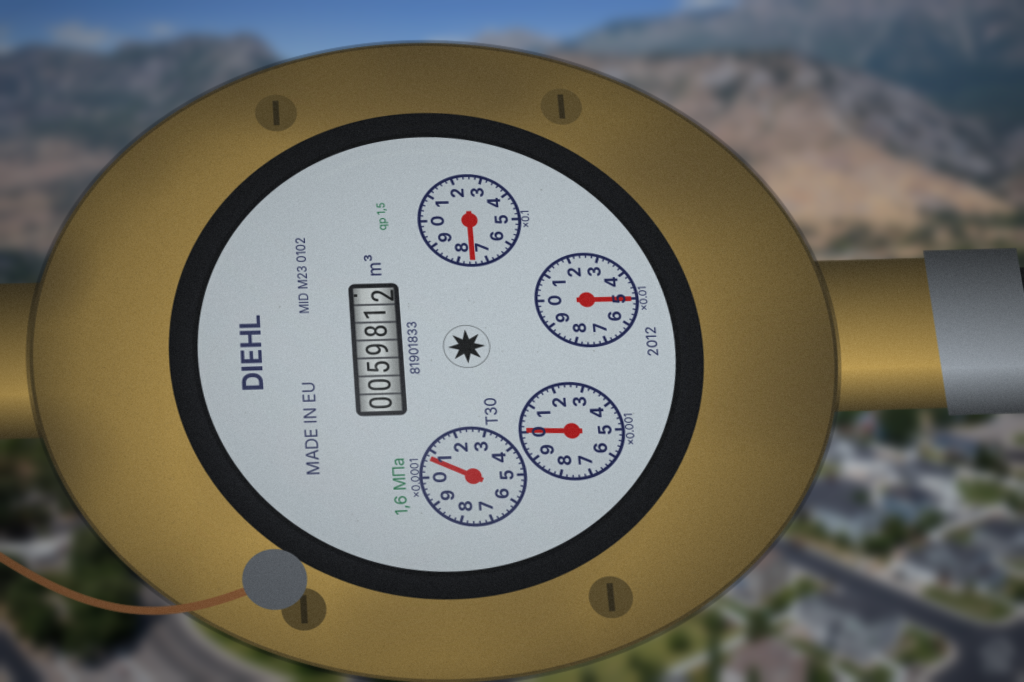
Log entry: 59811.7500 m³
